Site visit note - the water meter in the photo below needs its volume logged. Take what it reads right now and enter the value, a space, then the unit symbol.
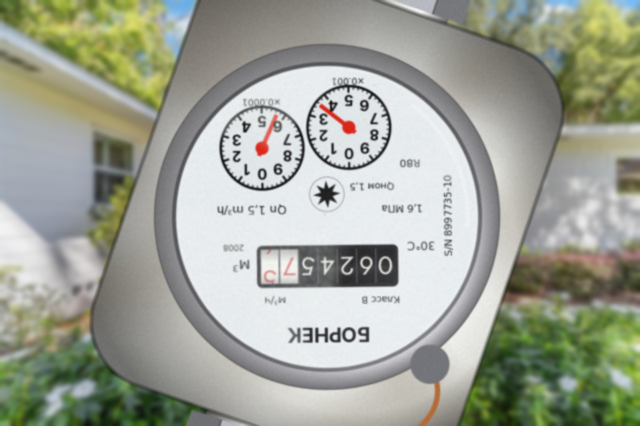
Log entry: 6245.7535 m³
